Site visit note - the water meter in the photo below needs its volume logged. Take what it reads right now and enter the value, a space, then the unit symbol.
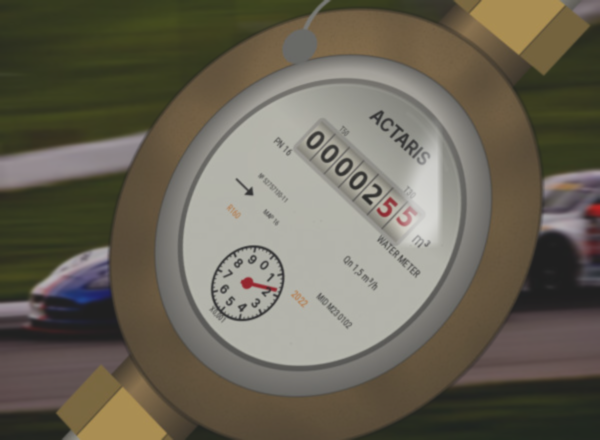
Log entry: 2.551 m³
